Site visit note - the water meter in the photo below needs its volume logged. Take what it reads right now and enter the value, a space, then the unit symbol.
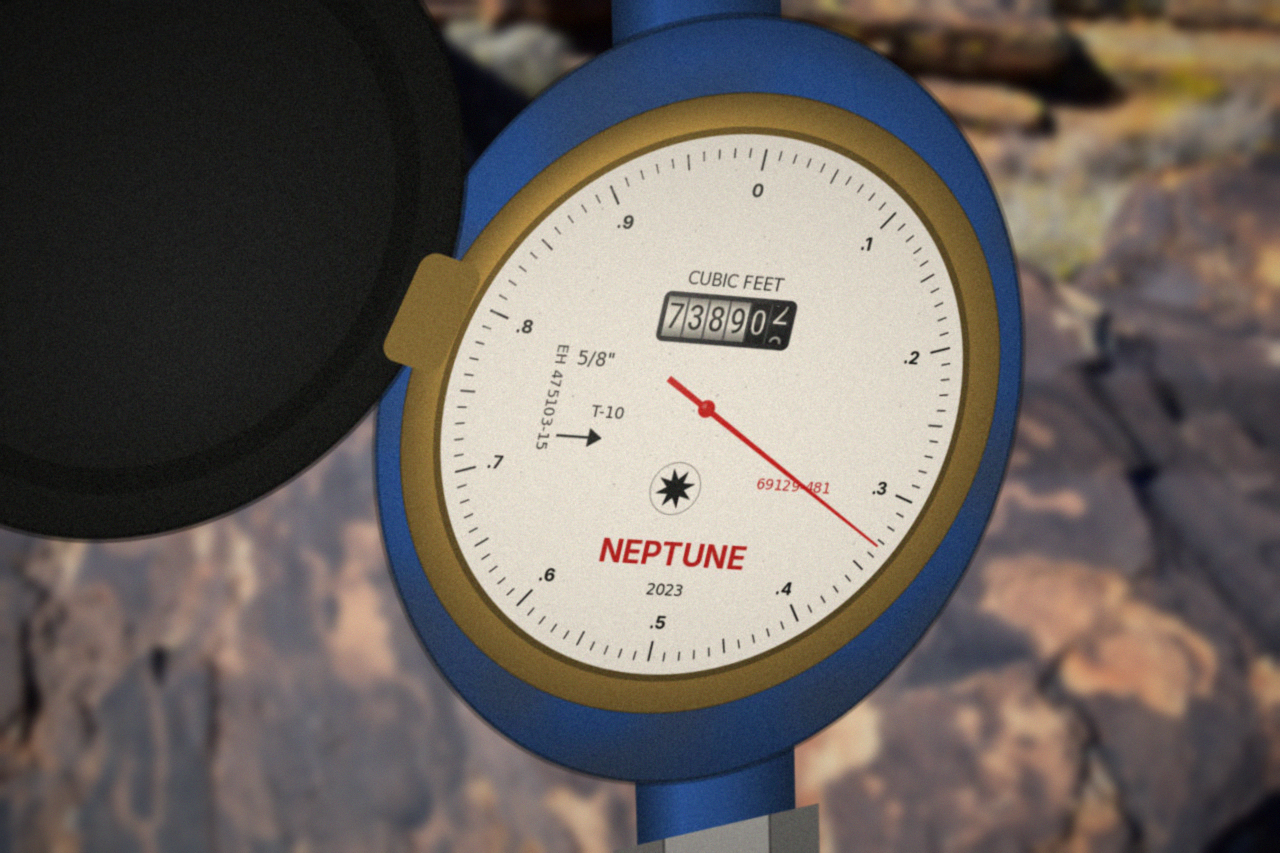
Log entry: 738902.33 ft³
